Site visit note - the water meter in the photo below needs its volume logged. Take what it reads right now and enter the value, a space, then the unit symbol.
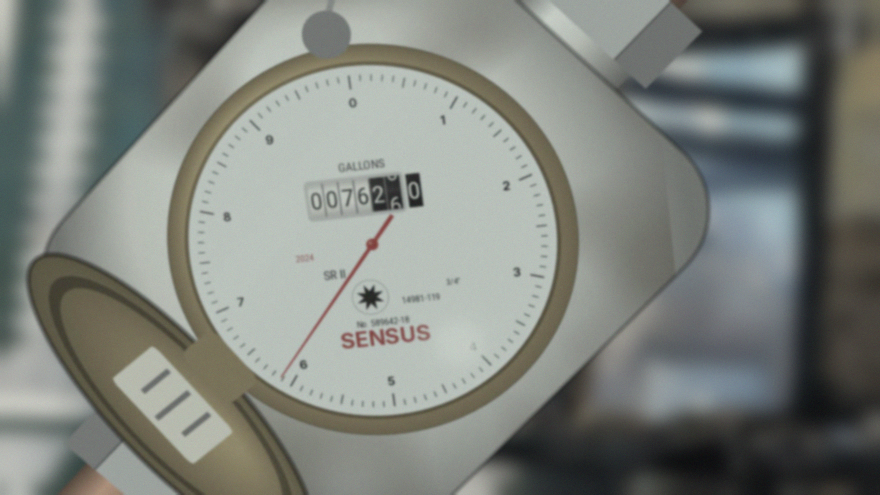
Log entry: 76256.1 gal
